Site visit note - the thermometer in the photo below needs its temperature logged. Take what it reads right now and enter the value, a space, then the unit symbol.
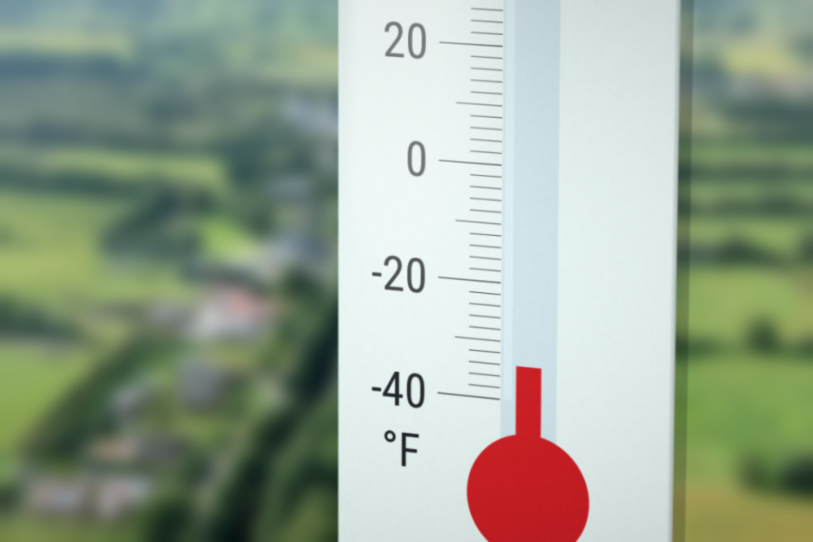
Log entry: -34 °F
